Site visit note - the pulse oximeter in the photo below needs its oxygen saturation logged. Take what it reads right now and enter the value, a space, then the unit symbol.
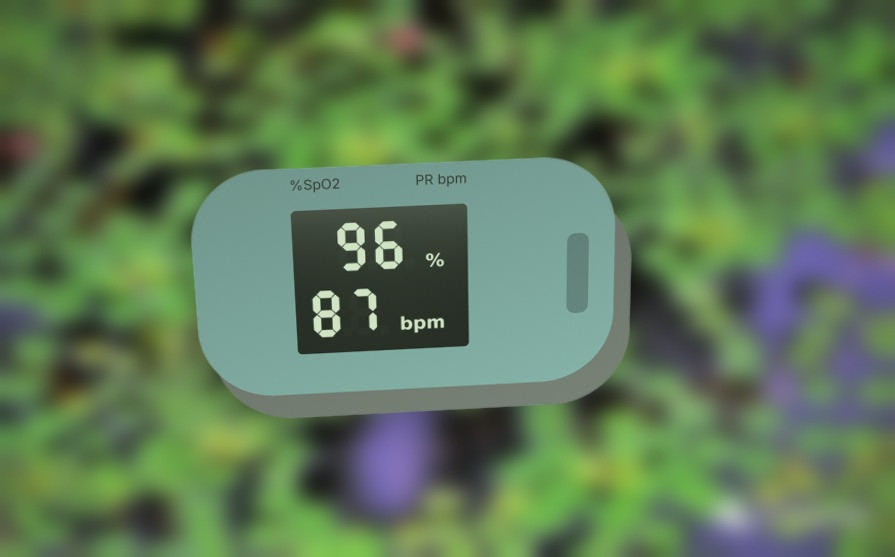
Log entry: 96 %
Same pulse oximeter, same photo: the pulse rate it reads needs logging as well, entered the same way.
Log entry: 87 bpm
